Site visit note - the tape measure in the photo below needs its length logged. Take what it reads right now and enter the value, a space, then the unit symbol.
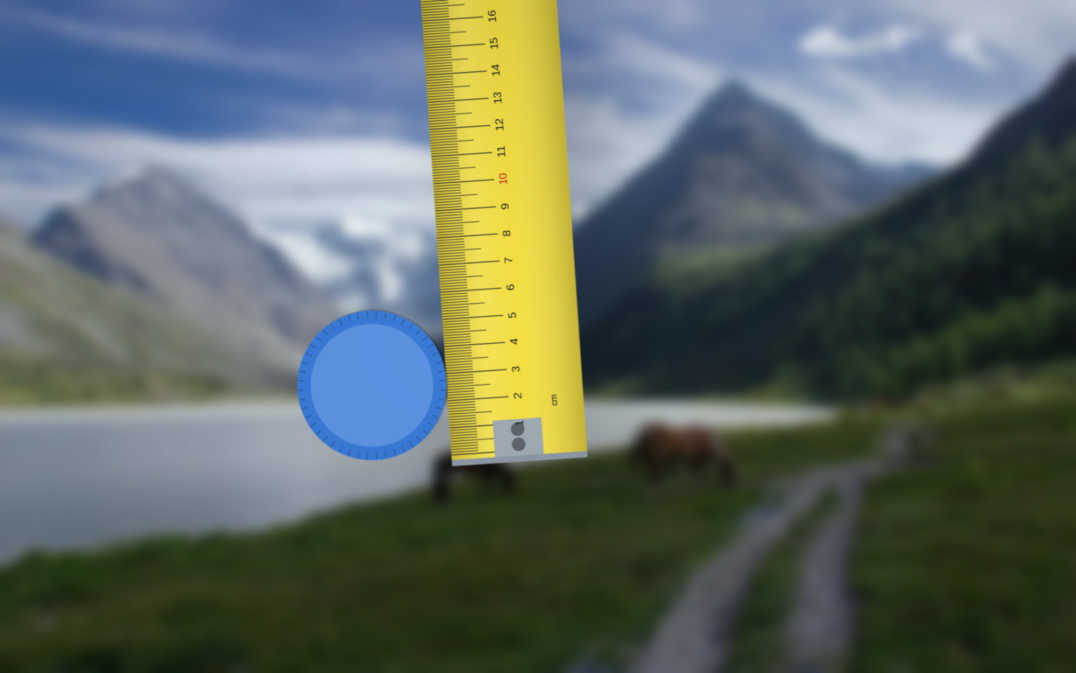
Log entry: 5.5 cm
